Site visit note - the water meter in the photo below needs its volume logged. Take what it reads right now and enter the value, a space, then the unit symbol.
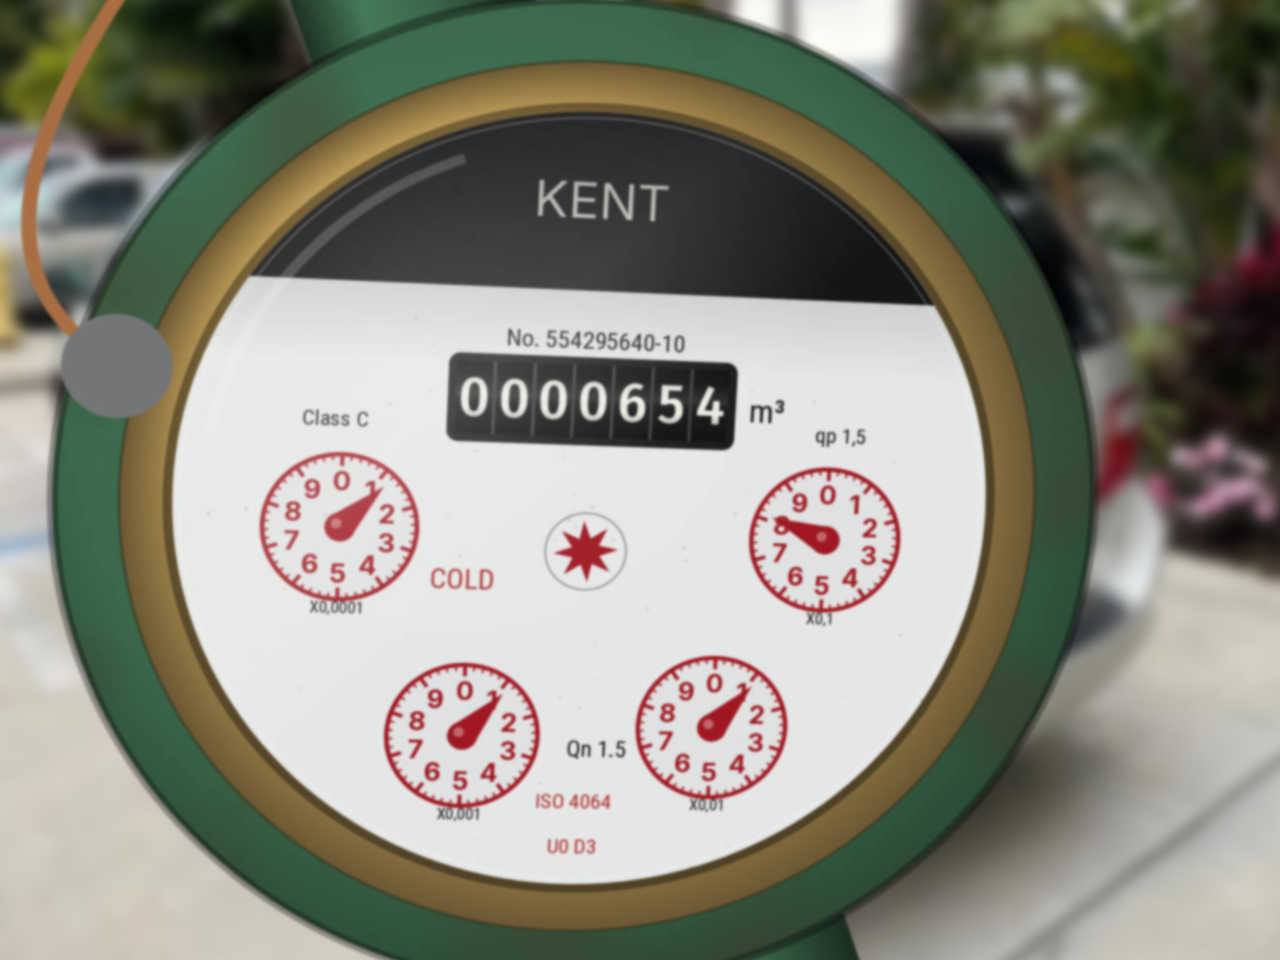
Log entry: 654.8111 m³
